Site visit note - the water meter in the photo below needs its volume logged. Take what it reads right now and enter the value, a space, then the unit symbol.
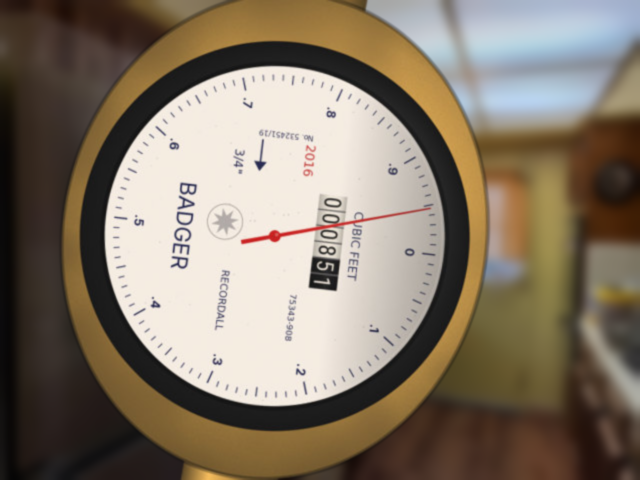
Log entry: 850.95 ft³
